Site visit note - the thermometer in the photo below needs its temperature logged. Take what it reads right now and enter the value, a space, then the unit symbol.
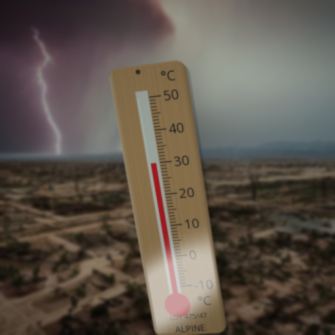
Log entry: 30 °C
